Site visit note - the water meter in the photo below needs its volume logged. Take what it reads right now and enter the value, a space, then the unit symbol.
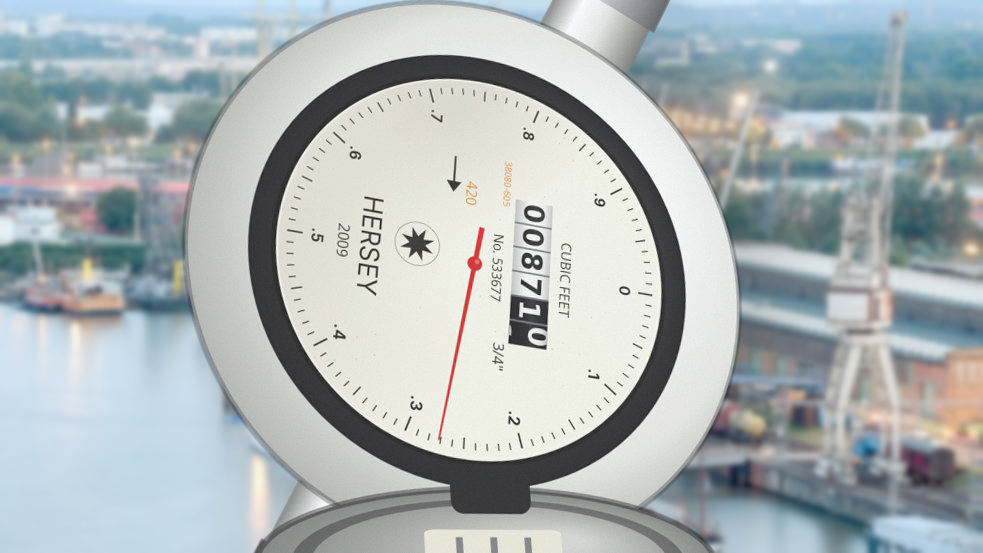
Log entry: 8710.27 ft³
